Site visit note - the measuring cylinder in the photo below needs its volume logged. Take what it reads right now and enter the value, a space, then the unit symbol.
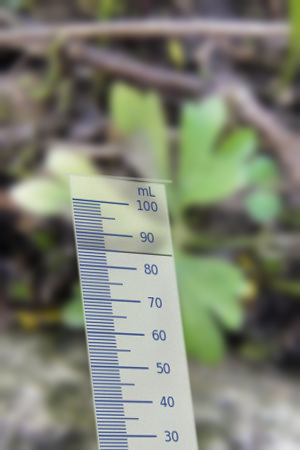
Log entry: 85 mL
